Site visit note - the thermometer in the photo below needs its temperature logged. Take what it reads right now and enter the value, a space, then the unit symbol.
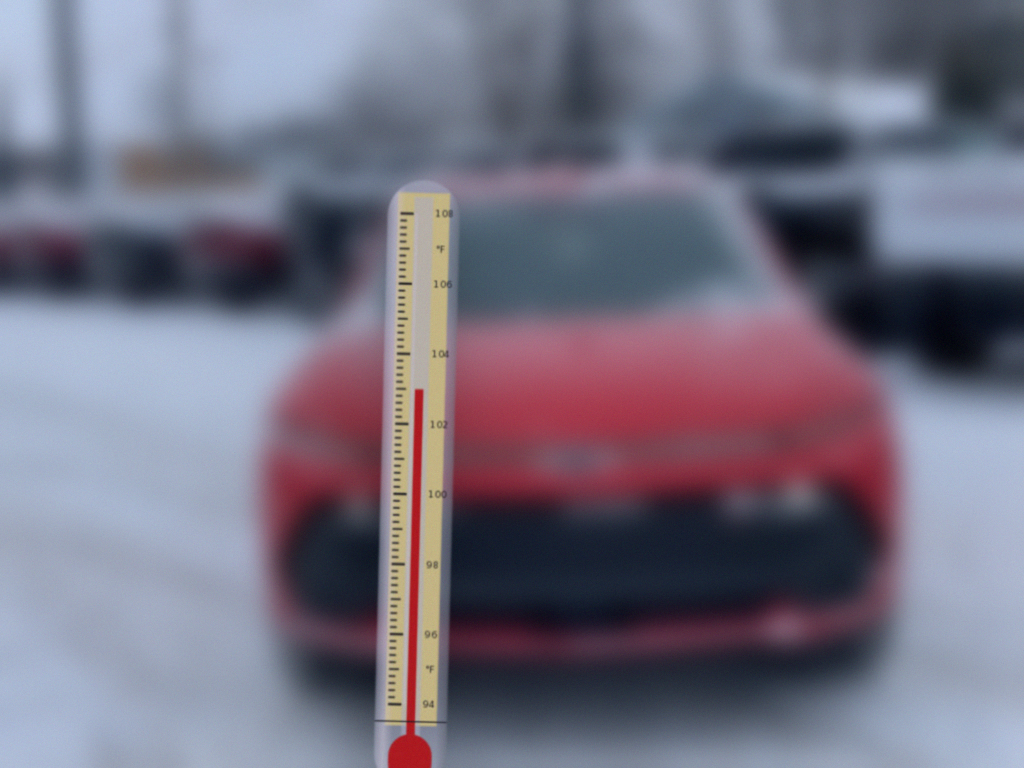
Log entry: 103 °F
